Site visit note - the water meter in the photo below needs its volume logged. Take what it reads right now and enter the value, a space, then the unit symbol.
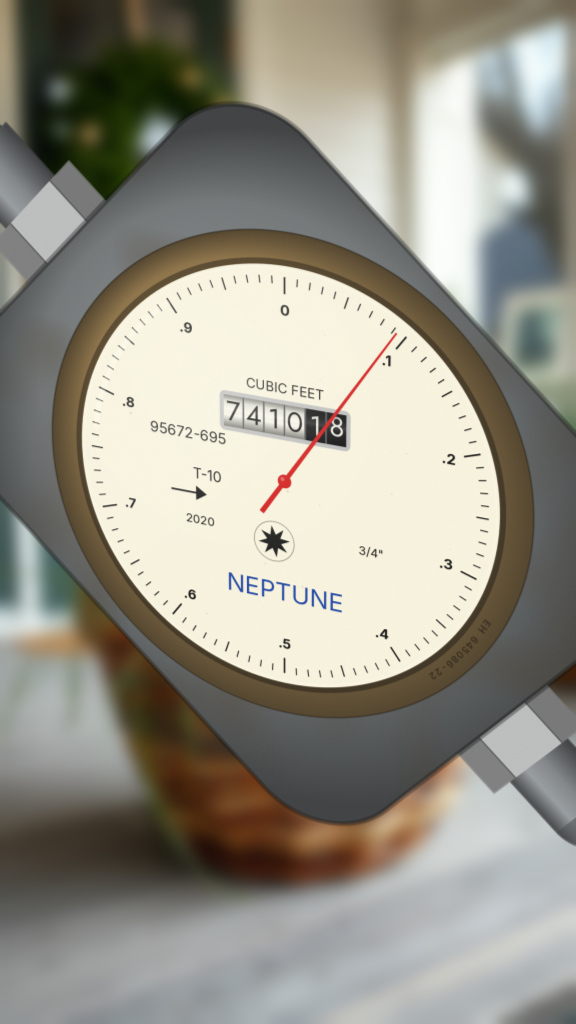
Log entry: 741018.09 ft³
